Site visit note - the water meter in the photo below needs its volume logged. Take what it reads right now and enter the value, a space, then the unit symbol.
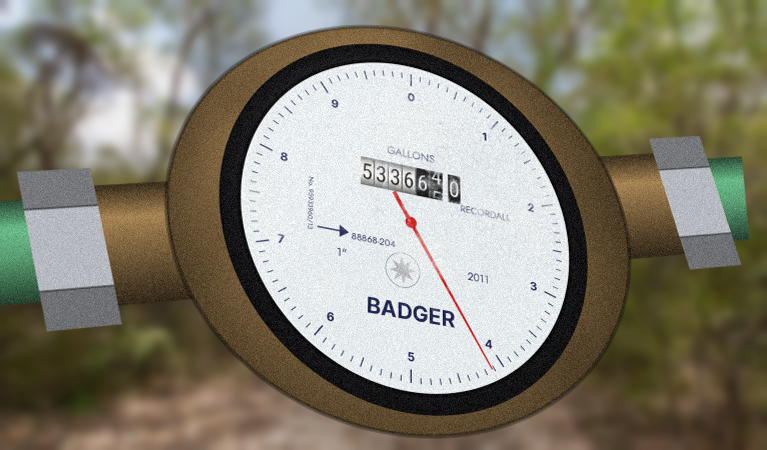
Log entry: 5336644.1 gal
